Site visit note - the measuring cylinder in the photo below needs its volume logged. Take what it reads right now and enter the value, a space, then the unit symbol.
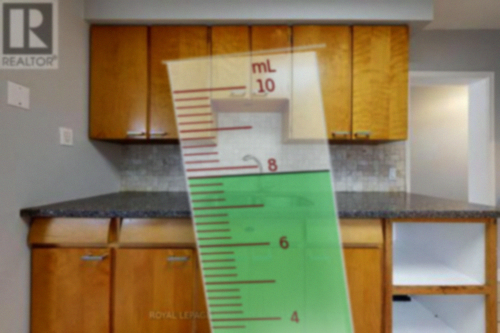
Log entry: 7.8 mL
